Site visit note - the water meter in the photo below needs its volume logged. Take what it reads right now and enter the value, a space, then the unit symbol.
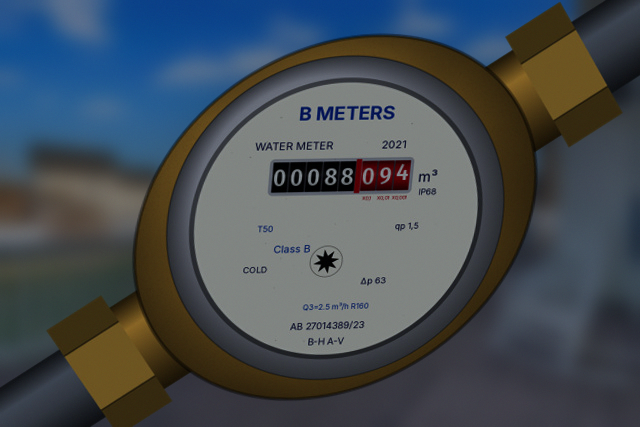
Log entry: 88.094 m³
